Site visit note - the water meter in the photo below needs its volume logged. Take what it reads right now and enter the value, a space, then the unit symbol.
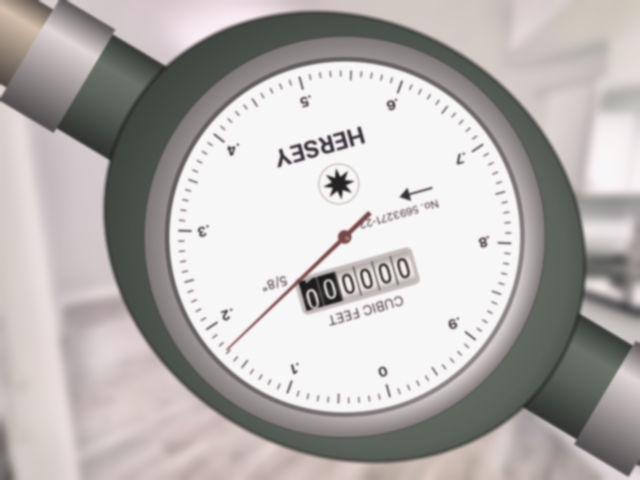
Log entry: 0.17 ft³
